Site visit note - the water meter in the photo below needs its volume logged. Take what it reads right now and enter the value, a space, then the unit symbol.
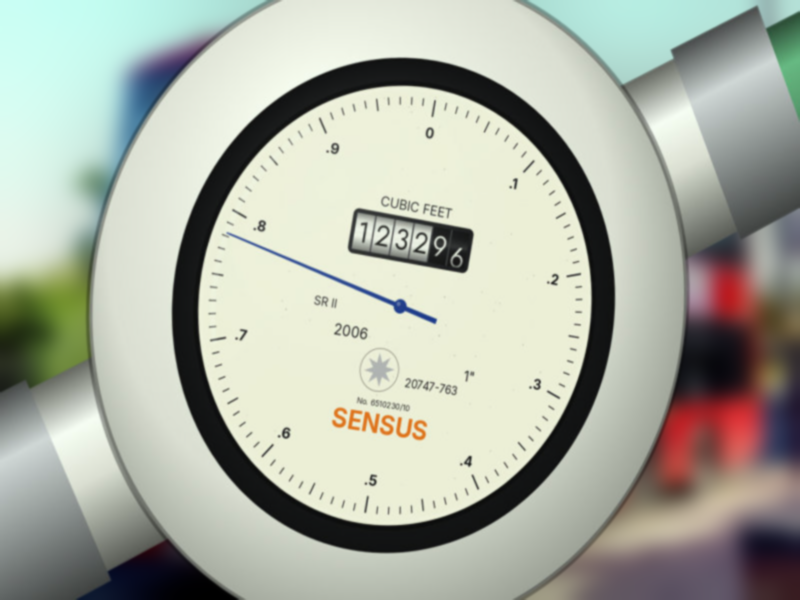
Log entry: 123295.78 ft³
